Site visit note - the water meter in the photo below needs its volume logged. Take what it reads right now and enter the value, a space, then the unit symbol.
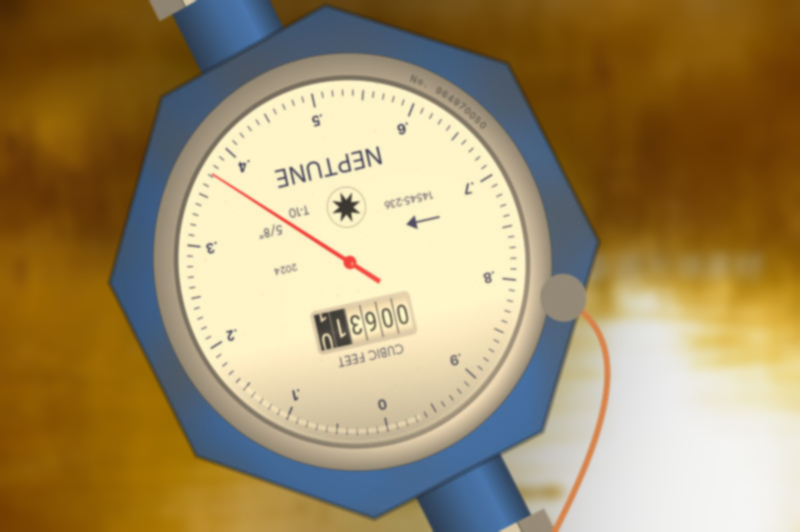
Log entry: 6310.37 ft³
